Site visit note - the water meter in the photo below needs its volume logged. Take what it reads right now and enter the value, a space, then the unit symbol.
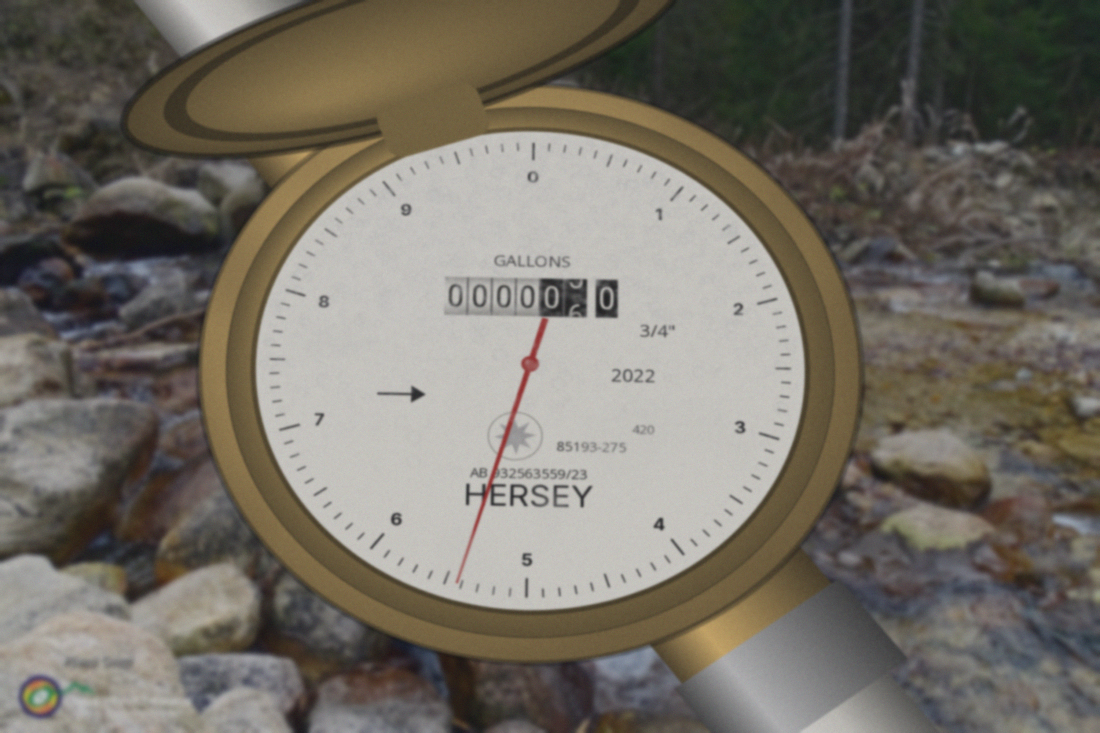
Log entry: 55.4 gal
